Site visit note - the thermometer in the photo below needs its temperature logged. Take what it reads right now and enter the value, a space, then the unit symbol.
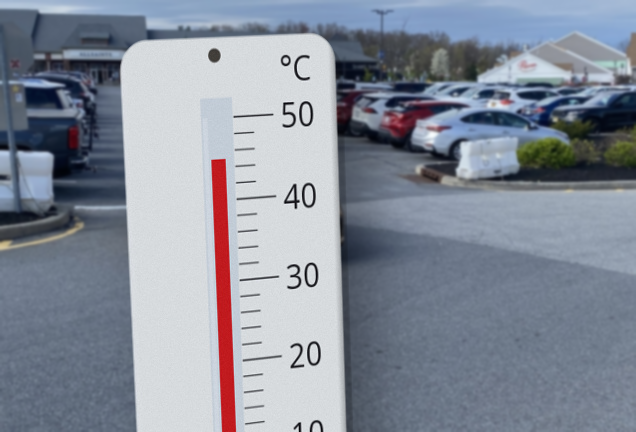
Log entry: 45 °C
